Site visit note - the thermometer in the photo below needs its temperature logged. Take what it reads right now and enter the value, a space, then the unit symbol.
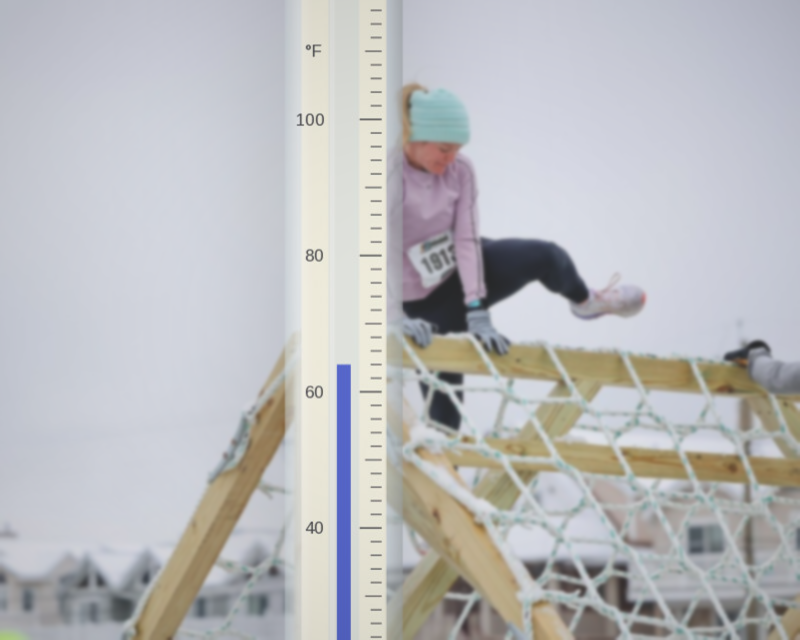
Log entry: 64 °F
